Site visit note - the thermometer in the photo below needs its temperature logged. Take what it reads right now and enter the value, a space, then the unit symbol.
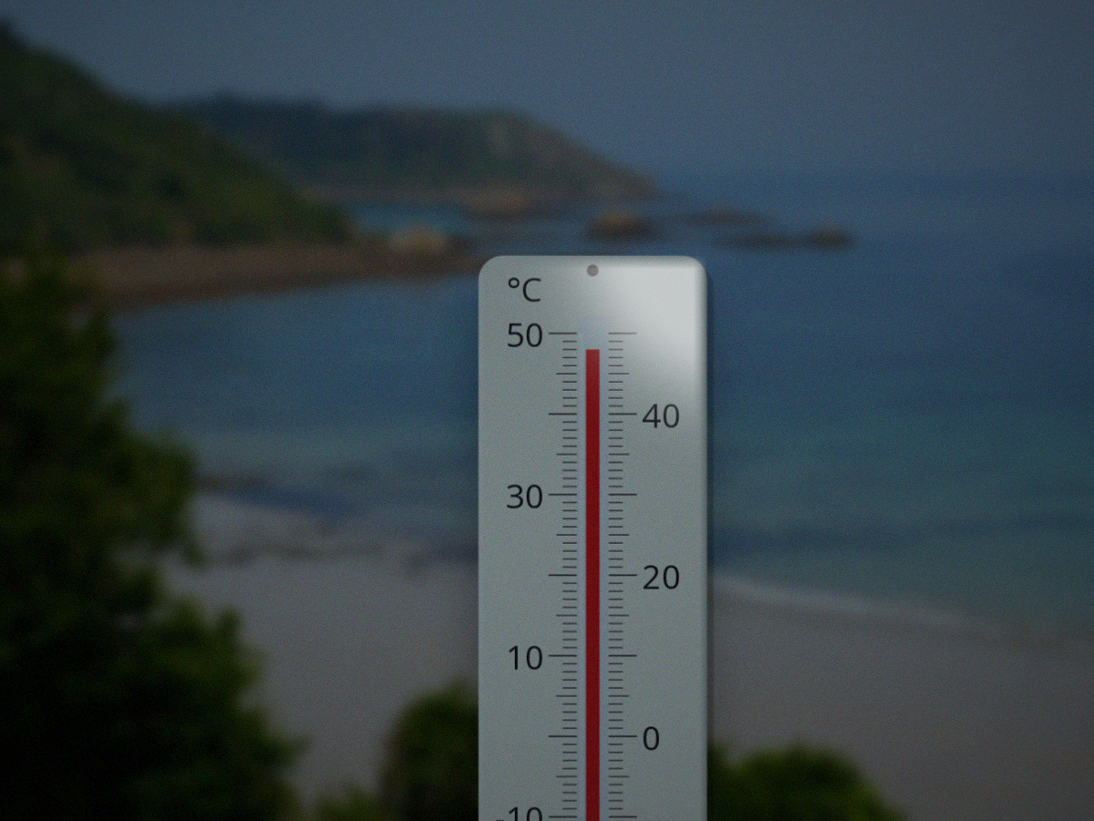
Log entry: 48 °C
